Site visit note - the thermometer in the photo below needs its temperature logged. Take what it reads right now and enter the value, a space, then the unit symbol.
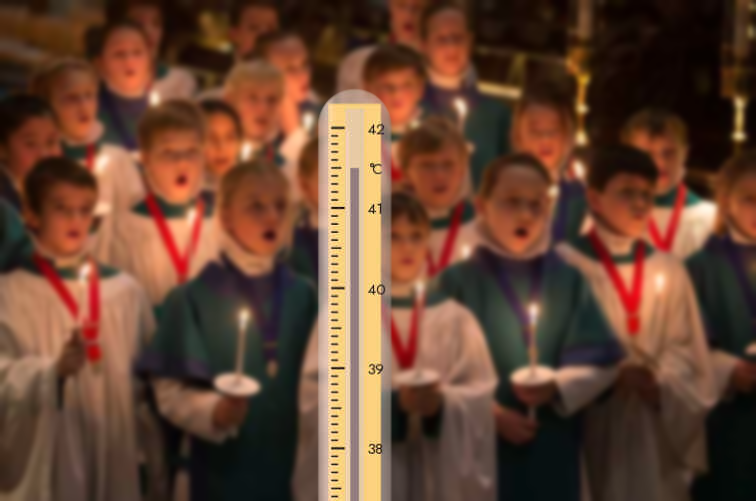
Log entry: 41.5 °C
